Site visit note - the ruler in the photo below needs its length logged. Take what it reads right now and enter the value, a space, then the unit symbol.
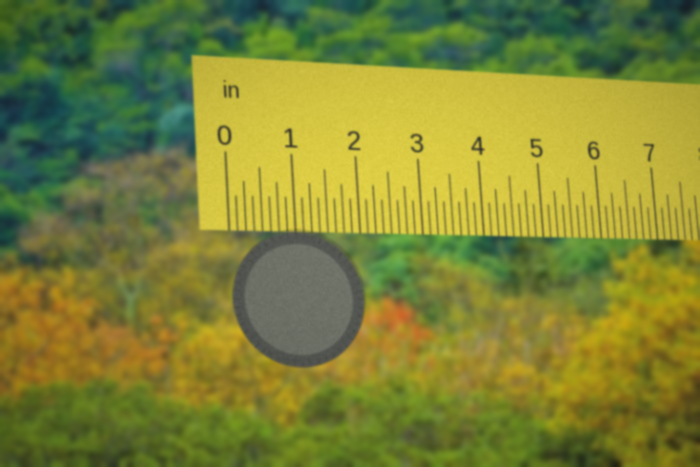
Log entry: 2 in
